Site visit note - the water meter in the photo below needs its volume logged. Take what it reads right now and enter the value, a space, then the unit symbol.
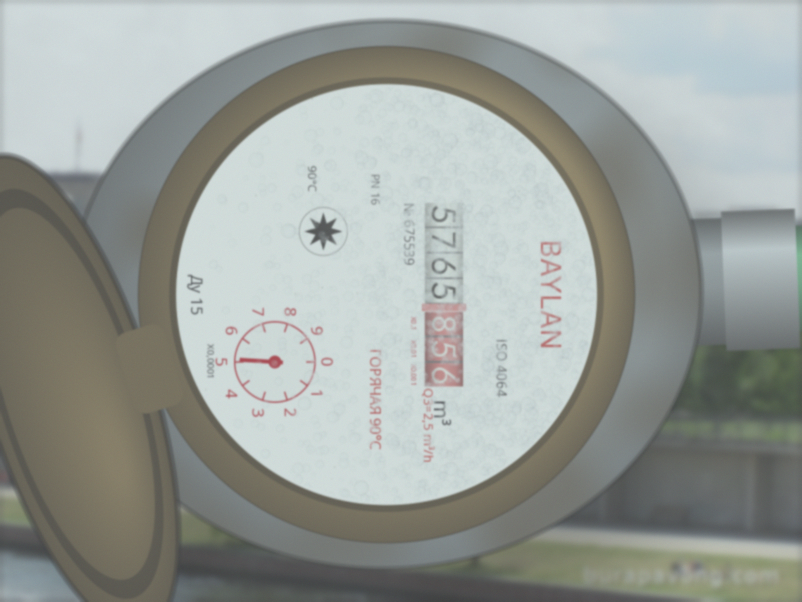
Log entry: 5765.8565 m³
